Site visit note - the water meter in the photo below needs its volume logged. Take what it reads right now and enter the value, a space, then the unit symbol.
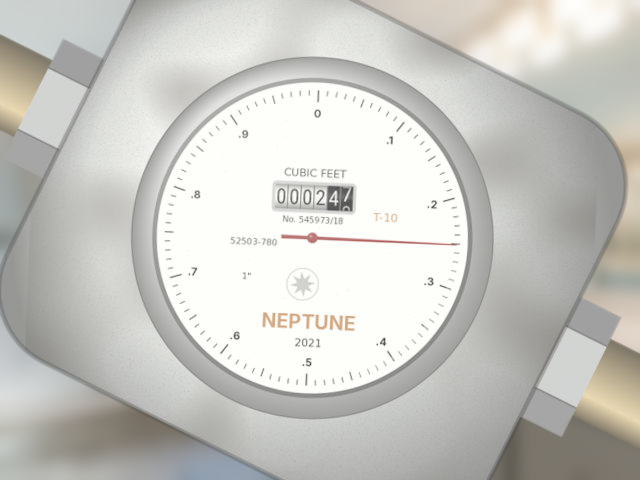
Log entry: 247.25 ft³
